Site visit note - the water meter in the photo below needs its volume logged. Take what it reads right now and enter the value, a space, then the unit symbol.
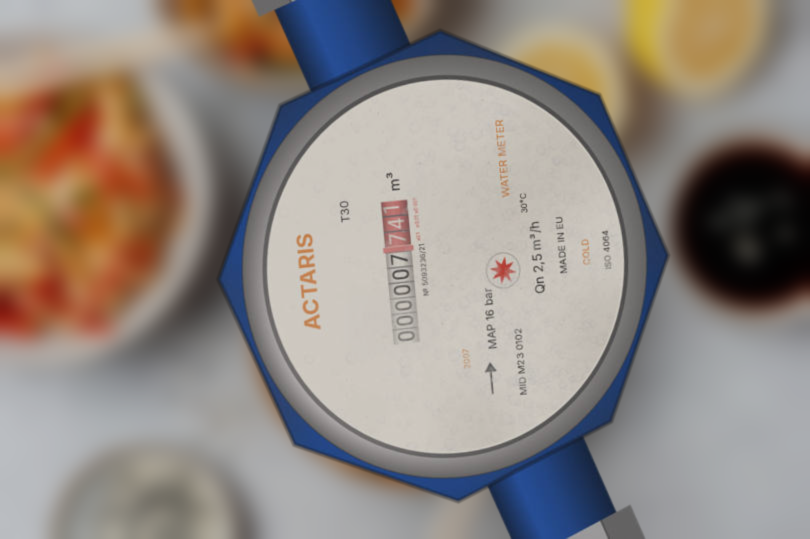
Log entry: 7.741 m³
